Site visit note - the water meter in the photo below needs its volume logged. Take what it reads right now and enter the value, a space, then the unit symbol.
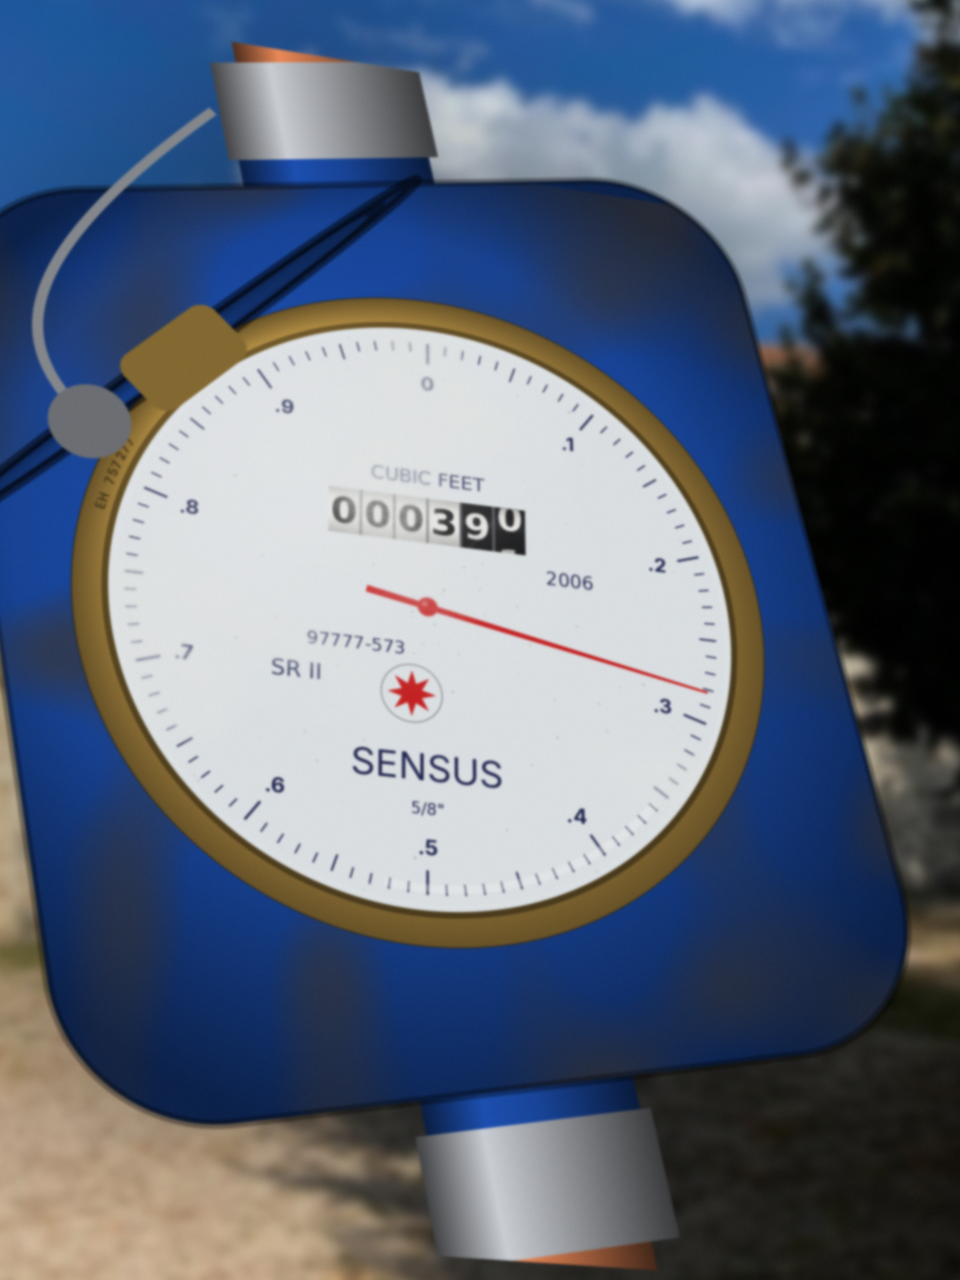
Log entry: 390.28 ft³
